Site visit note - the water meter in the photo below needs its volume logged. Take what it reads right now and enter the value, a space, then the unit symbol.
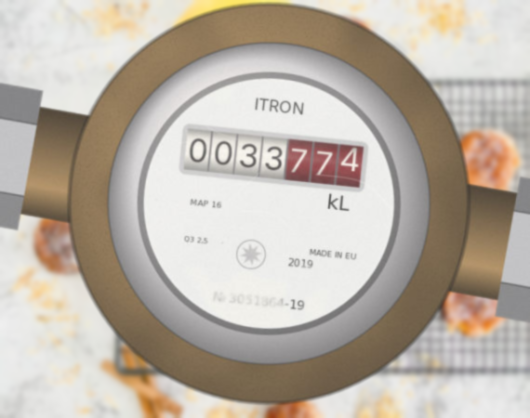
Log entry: 33.774 kL
